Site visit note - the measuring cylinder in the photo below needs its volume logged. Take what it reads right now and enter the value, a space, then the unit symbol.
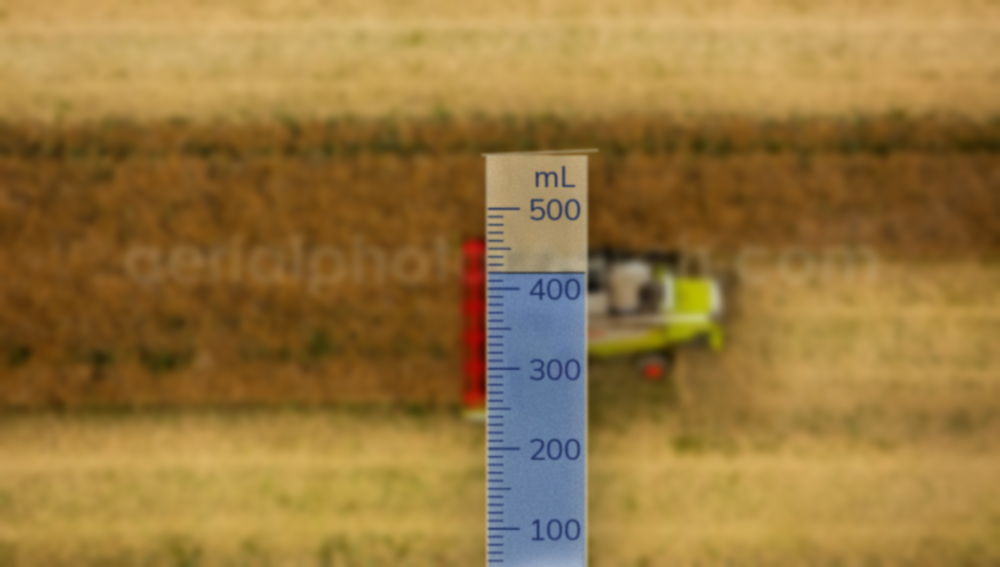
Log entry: 420 mL
